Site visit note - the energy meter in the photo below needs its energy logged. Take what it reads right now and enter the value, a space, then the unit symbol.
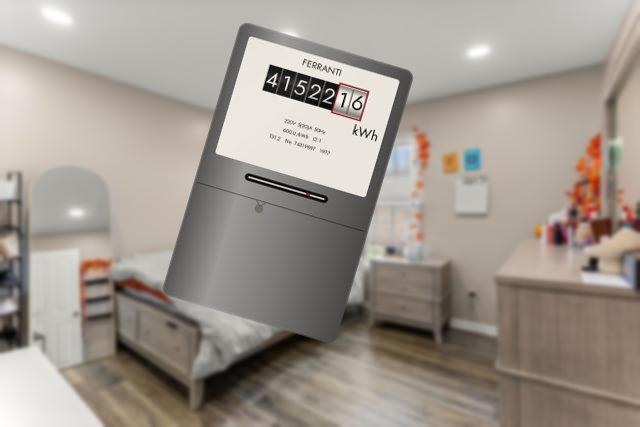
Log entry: 41522.16 kWh
